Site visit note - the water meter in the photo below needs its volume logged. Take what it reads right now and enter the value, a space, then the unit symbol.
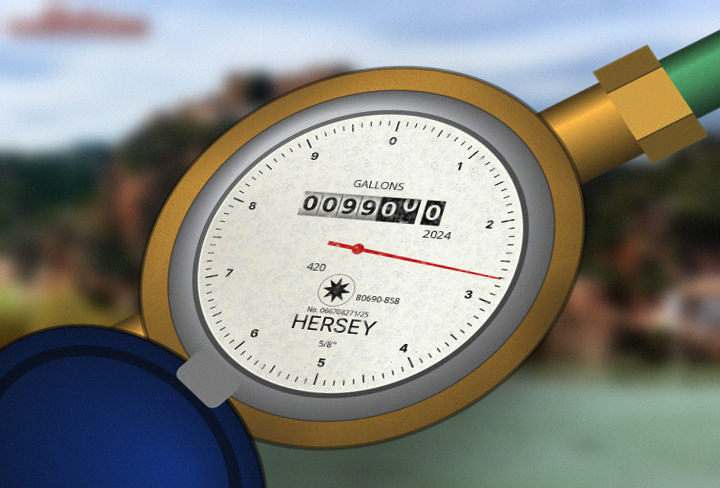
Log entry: 99002.7 gal
